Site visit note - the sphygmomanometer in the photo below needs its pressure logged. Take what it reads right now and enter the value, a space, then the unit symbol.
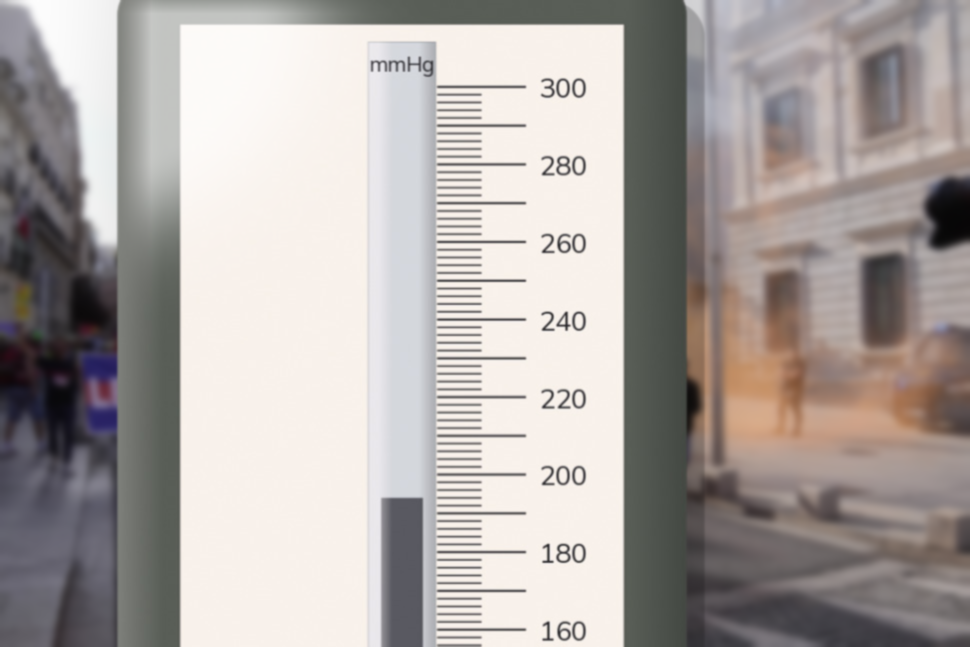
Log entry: 194 mmHg
